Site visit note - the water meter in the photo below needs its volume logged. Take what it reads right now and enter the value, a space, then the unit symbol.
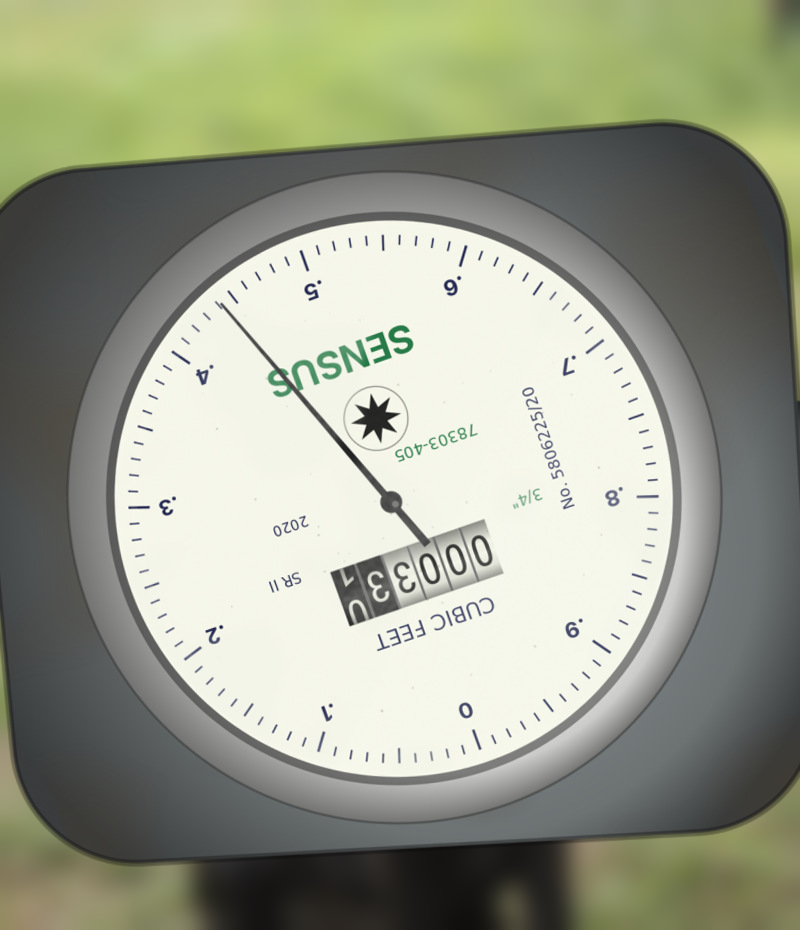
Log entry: 330.44 ft³
